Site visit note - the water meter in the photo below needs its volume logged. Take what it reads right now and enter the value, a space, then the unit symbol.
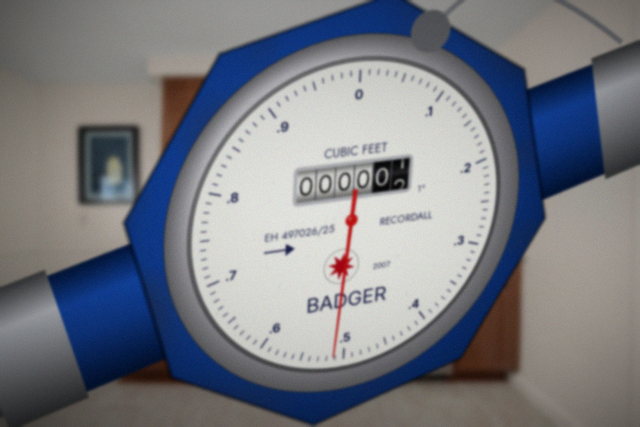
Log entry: 1.51 ft³
